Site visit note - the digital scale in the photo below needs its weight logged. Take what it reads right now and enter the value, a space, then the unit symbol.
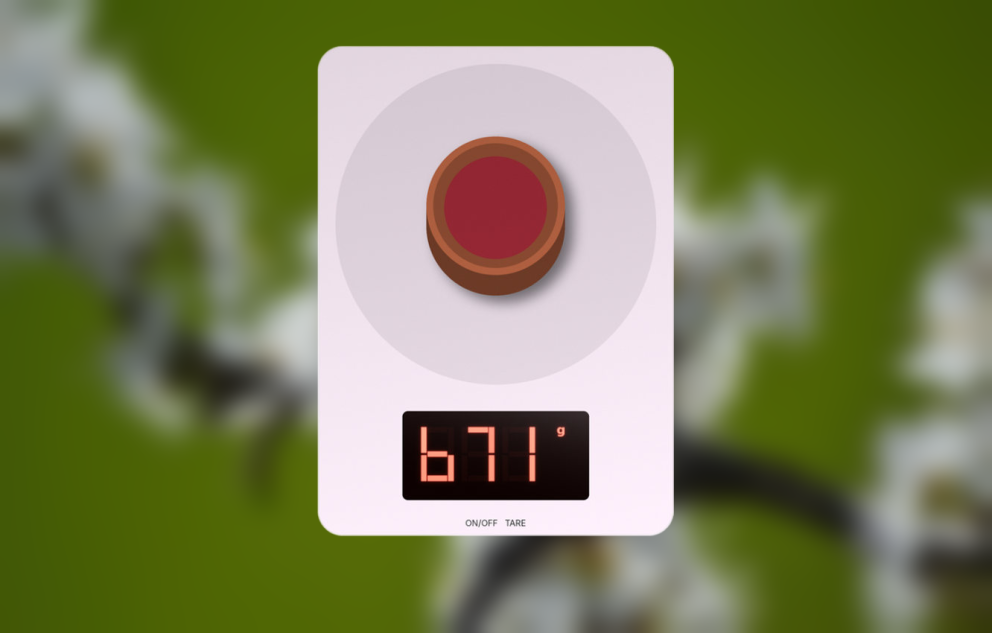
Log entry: 671 g
